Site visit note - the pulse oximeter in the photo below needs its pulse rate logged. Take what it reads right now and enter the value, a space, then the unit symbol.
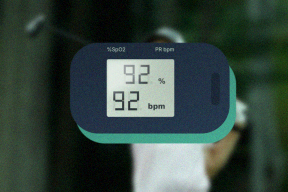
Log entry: 92 bpm
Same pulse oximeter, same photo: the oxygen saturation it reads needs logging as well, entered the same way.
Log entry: 92 %
